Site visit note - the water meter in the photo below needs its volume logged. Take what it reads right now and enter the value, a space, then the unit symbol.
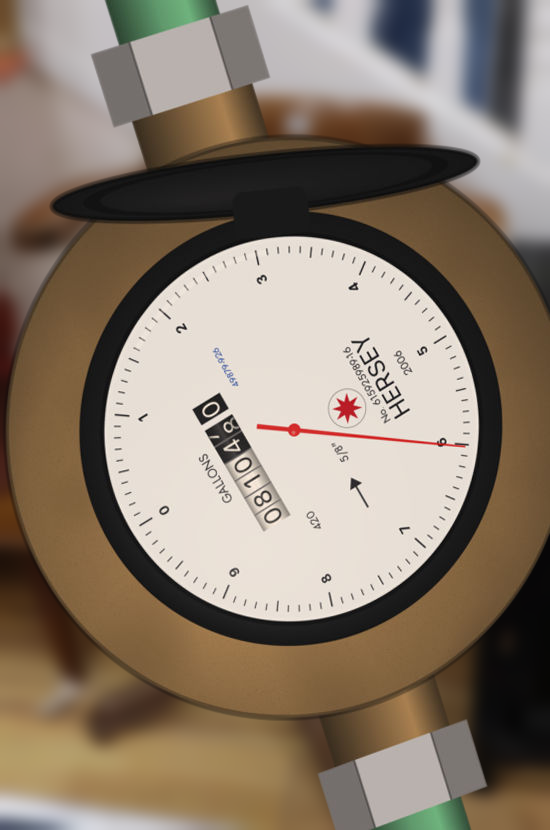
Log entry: 810476.0 gal
